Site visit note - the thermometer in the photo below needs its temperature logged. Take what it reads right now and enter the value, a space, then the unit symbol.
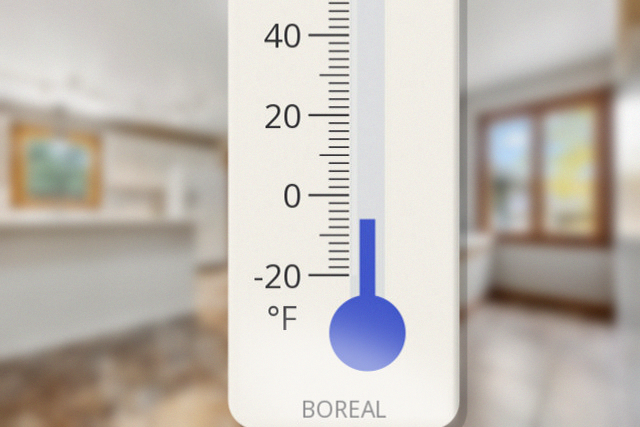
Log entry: -6 °F
